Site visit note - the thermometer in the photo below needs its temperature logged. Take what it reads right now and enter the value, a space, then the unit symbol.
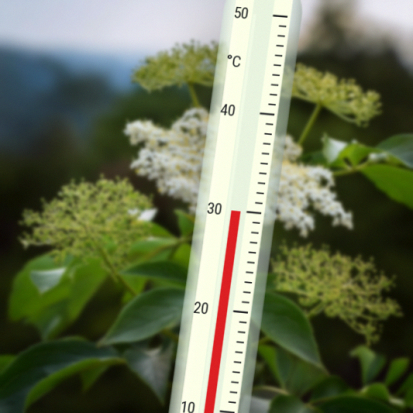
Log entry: 30 °C
